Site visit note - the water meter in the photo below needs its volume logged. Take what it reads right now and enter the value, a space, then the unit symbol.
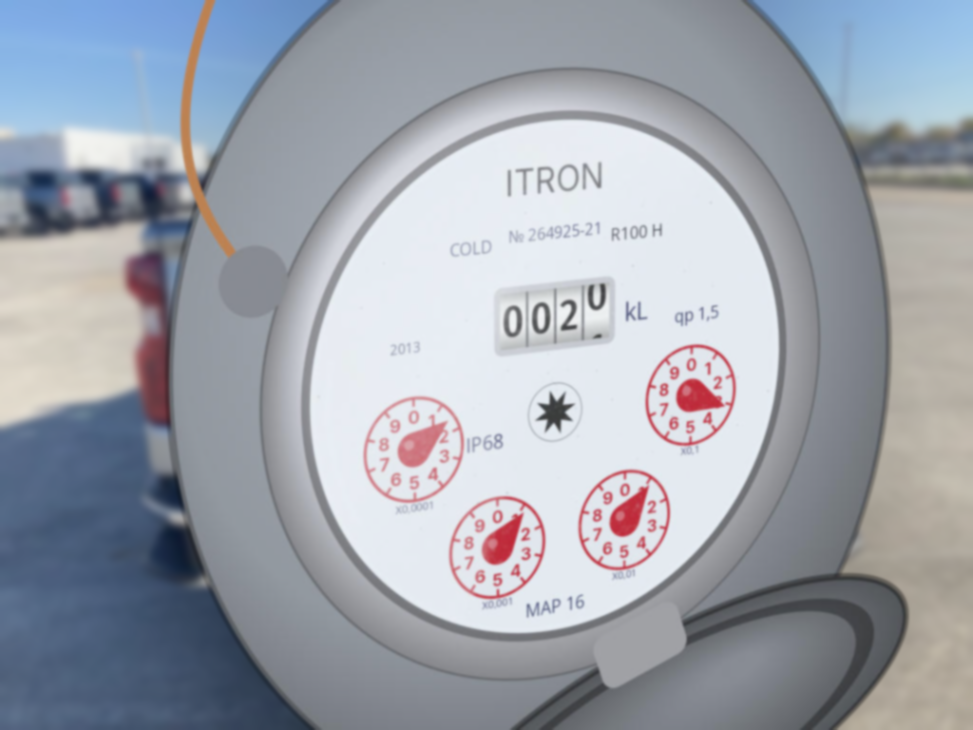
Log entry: 20.3111 kL
